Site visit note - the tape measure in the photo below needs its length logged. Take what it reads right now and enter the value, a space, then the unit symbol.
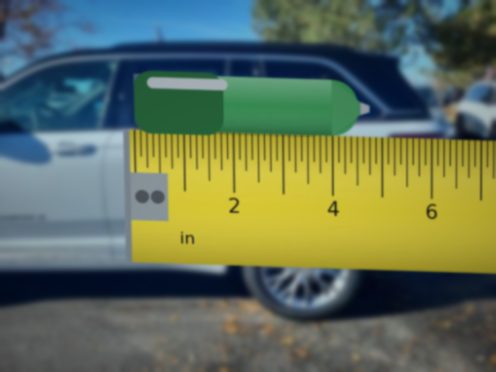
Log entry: 4.75 in
